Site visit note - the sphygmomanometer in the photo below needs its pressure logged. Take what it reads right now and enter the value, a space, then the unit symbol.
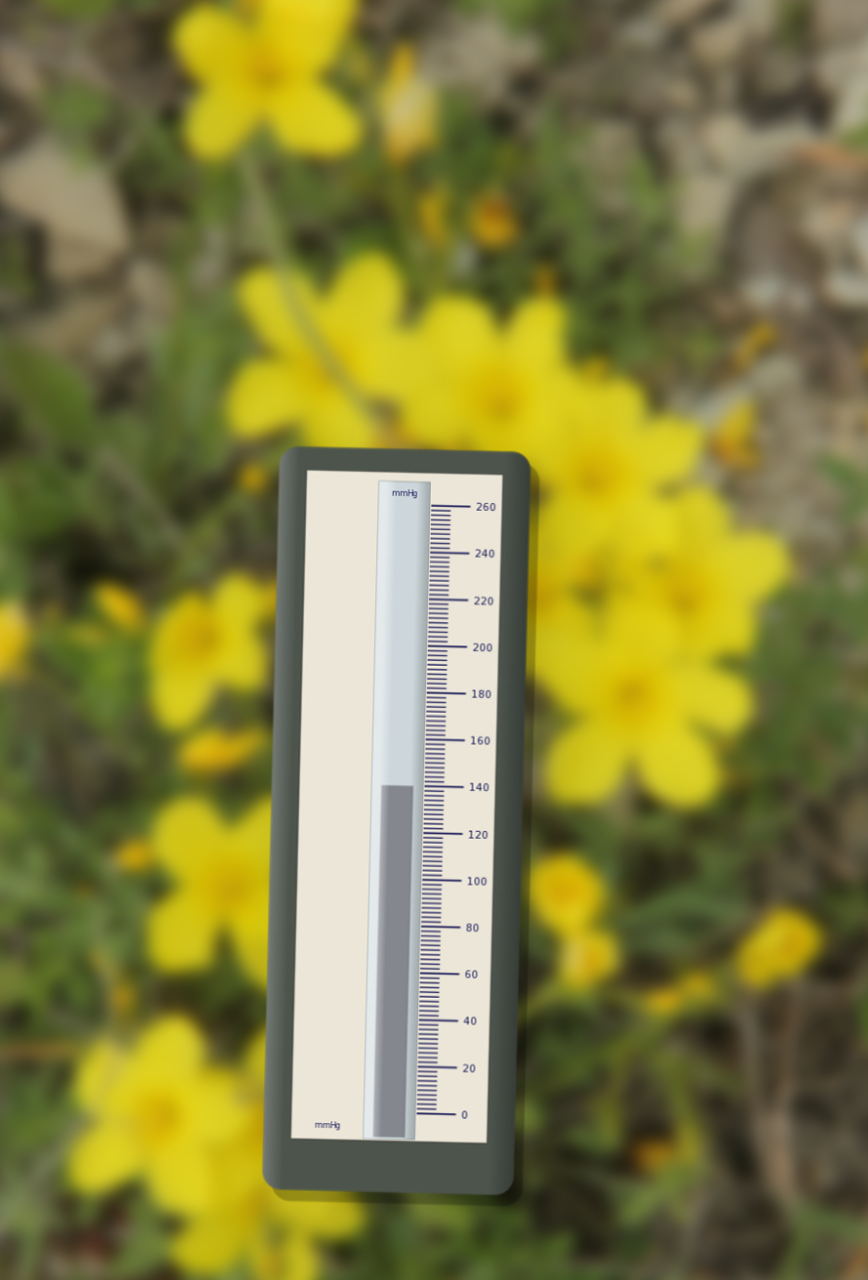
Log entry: 140 mmHg
